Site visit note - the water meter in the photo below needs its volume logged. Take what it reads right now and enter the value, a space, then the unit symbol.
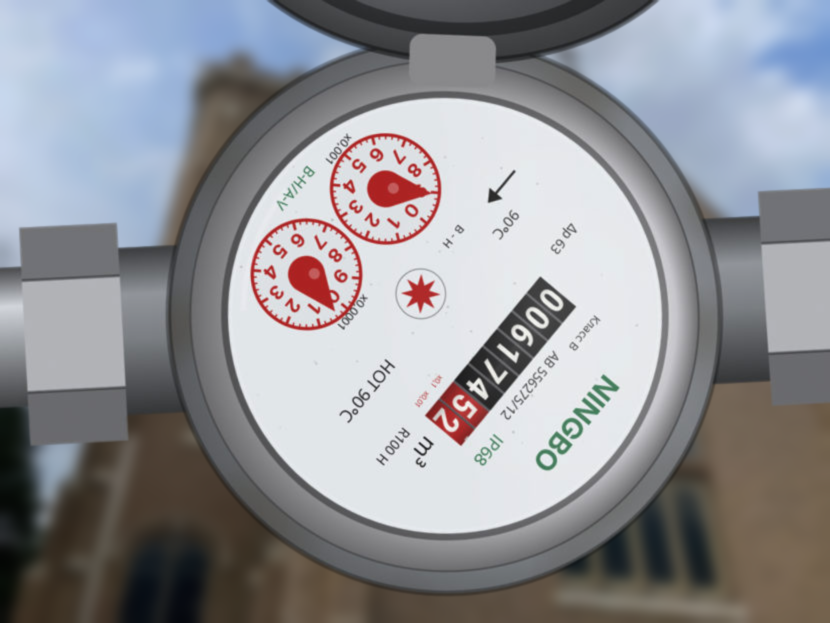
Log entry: 6174.5190 m³
